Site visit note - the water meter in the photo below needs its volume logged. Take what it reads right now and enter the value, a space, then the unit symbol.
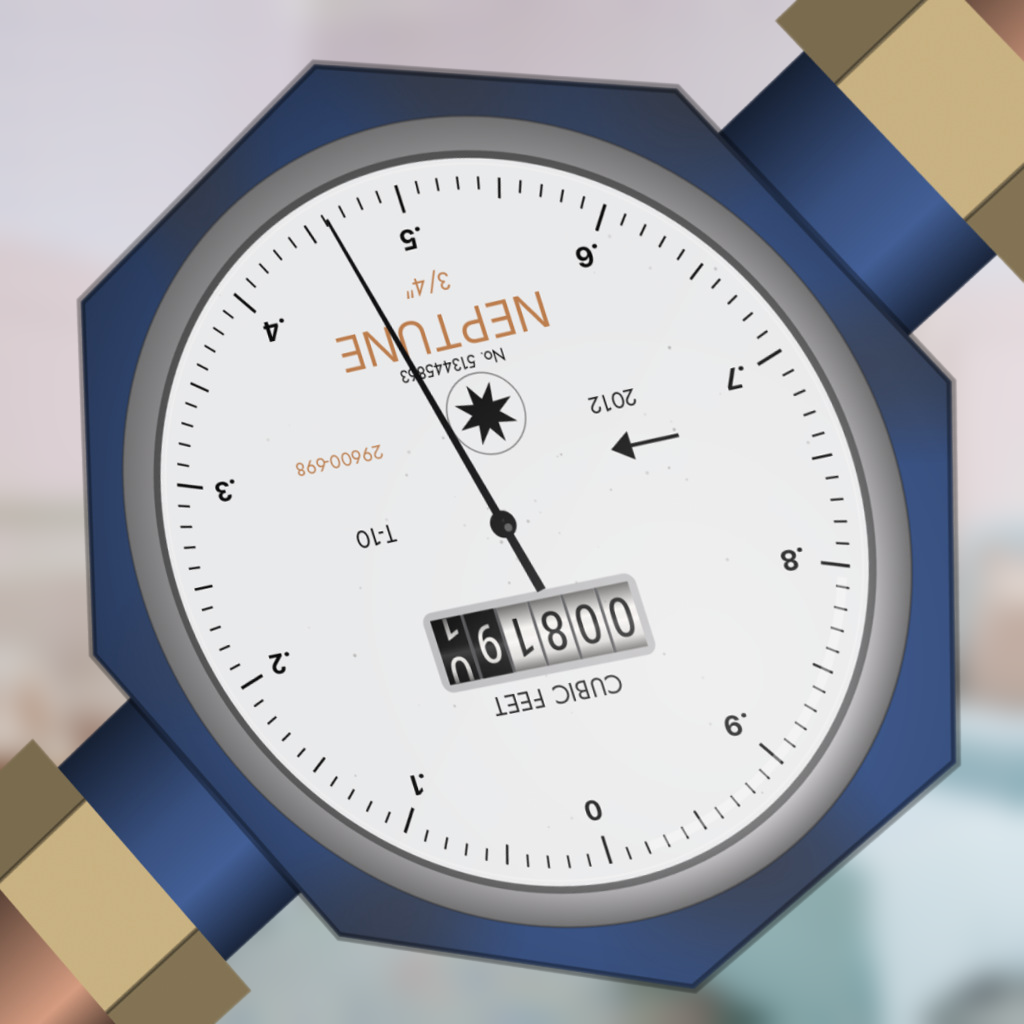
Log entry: 8190.46 ft³
